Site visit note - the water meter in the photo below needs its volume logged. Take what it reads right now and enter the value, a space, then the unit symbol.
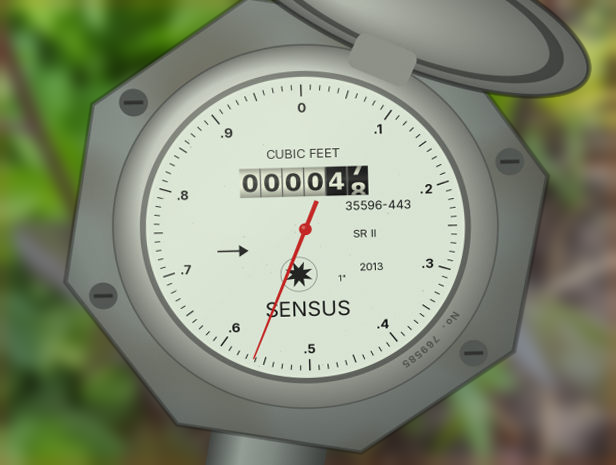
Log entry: 47.56 ft³
